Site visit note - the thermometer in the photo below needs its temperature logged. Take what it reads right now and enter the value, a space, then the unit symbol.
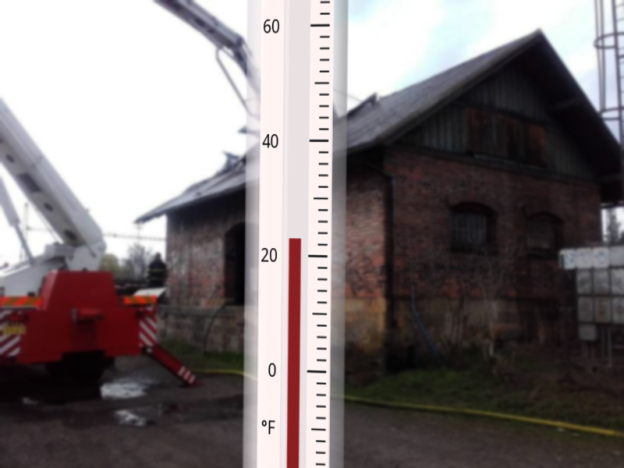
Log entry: 23 °F
